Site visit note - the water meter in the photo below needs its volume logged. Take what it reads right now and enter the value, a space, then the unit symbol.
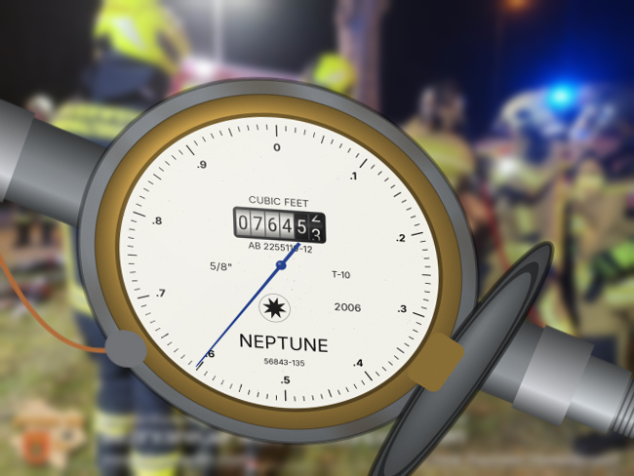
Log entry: 76452.60 ft³
